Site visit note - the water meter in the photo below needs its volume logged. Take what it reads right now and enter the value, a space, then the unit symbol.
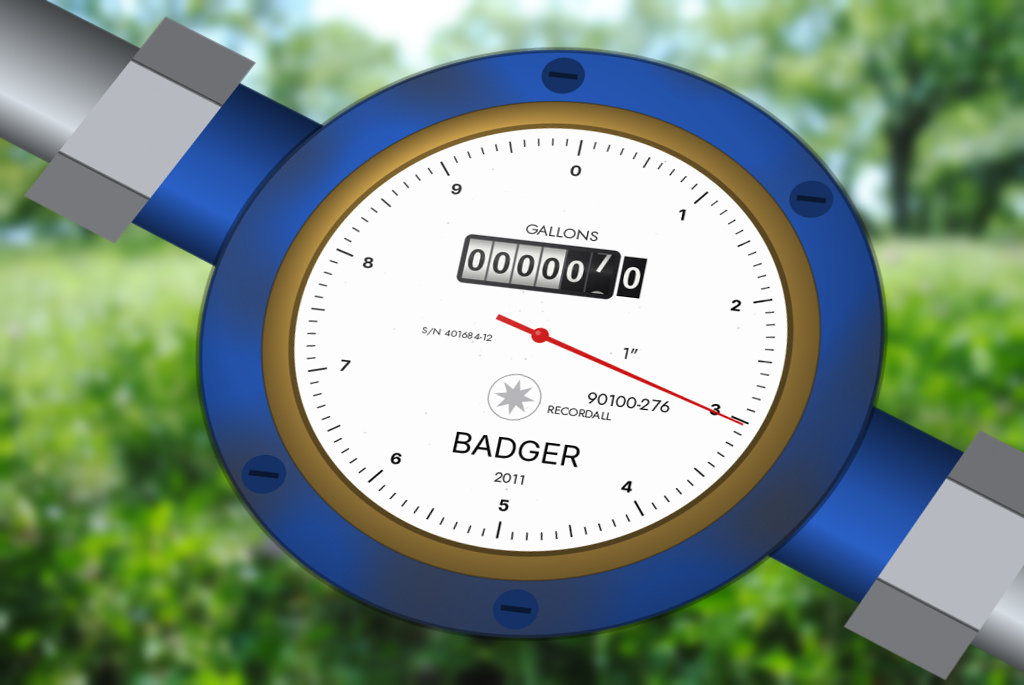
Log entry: 73.0 gal
